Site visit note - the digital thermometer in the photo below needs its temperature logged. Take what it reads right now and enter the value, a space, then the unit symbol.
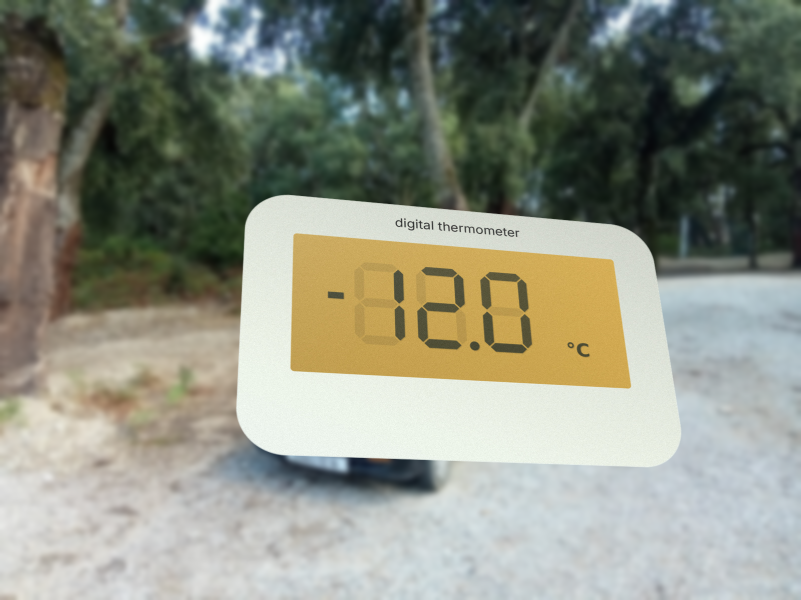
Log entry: -12.0 °C
